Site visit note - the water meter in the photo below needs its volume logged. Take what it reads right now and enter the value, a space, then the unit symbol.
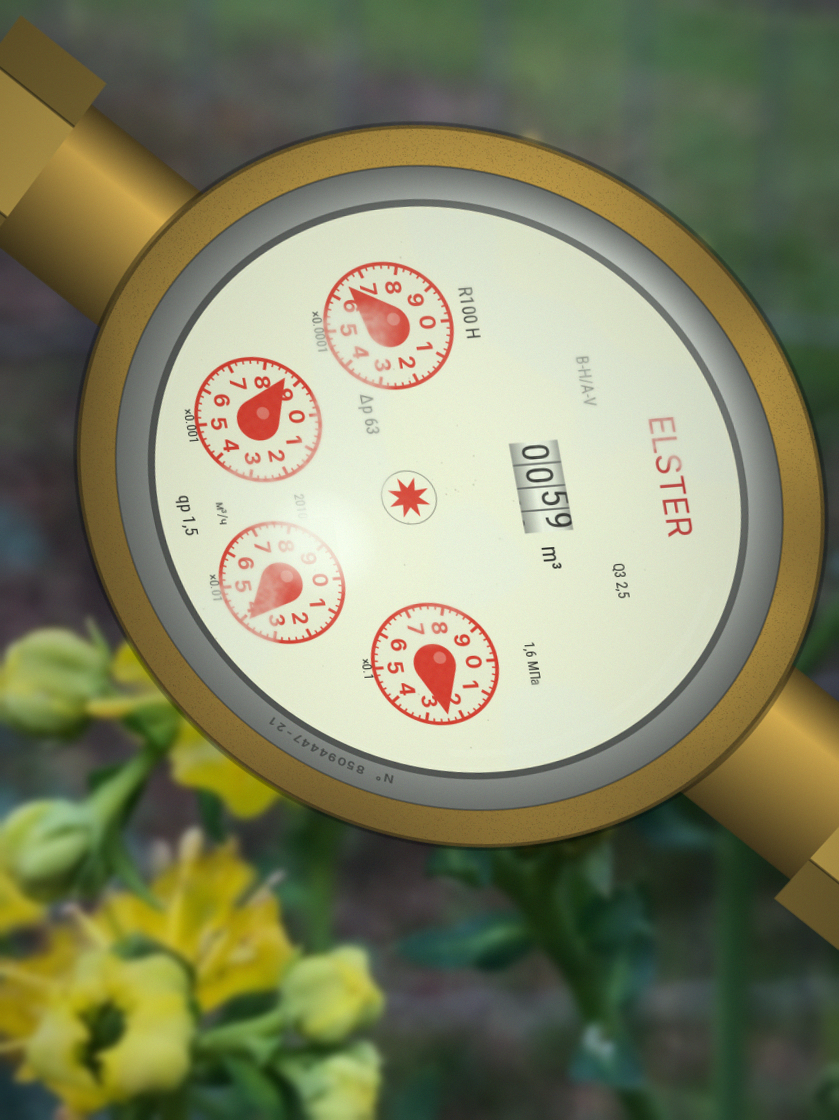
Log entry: 59.2386 m³
